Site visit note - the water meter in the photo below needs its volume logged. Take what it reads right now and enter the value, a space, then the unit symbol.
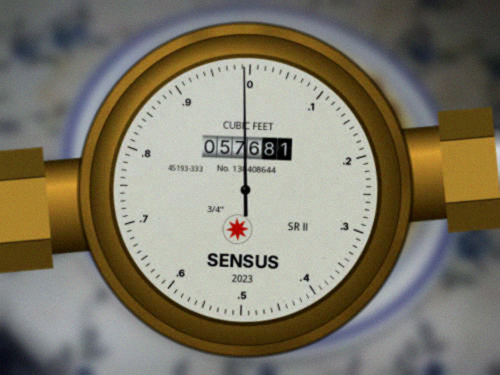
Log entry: 57680.99 ft³
